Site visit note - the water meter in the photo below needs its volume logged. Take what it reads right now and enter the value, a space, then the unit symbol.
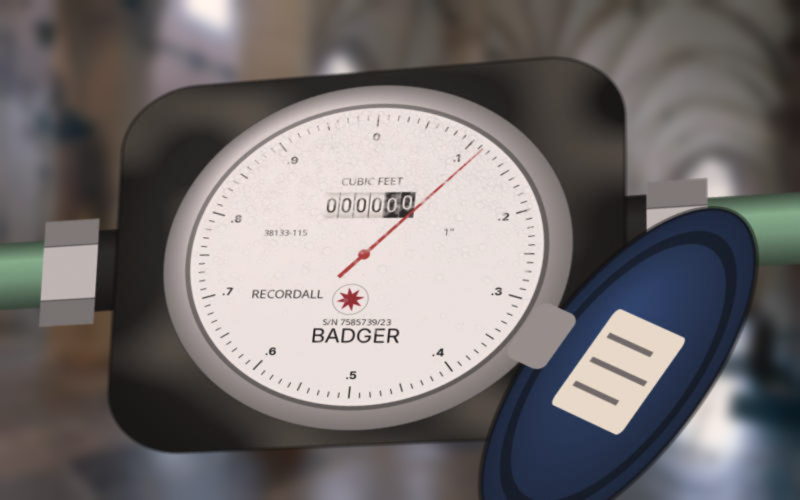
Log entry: 0.11 ft³
